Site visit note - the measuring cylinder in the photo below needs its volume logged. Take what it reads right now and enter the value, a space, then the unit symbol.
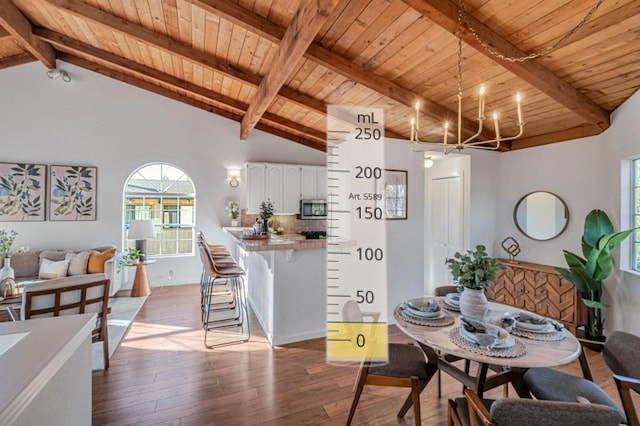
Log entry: 20 mL
